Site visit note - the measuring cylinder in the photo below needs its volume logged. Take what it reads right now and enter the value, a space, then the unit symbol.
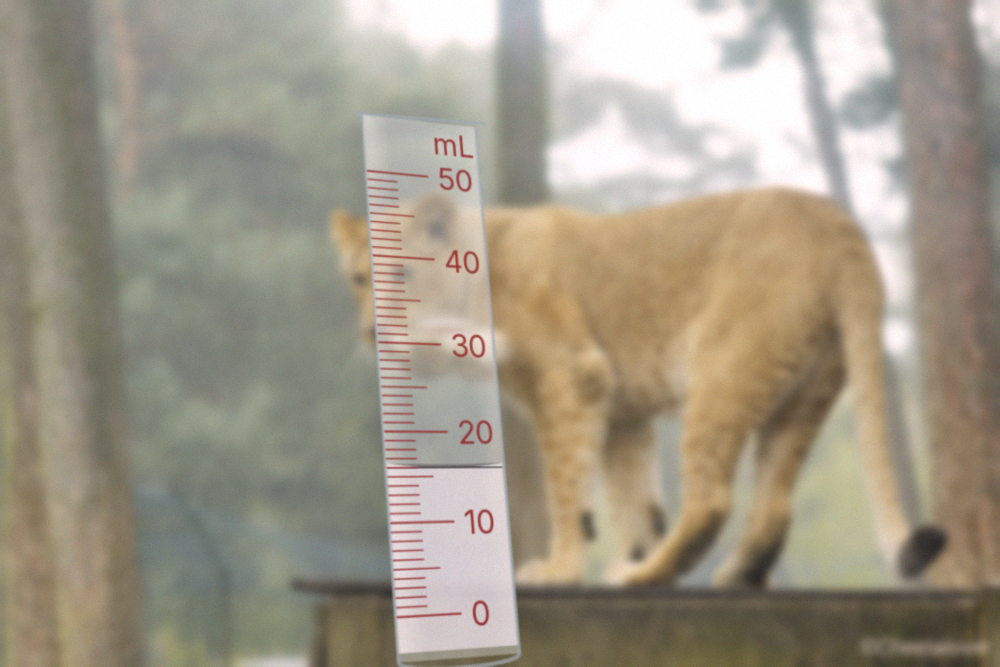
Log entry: 16 mL
